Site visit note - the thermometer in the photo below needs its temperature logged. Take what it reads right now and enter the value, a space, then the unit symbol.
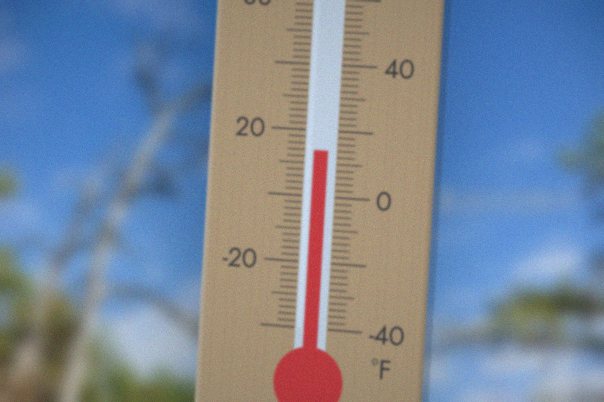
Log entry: 14 °F
